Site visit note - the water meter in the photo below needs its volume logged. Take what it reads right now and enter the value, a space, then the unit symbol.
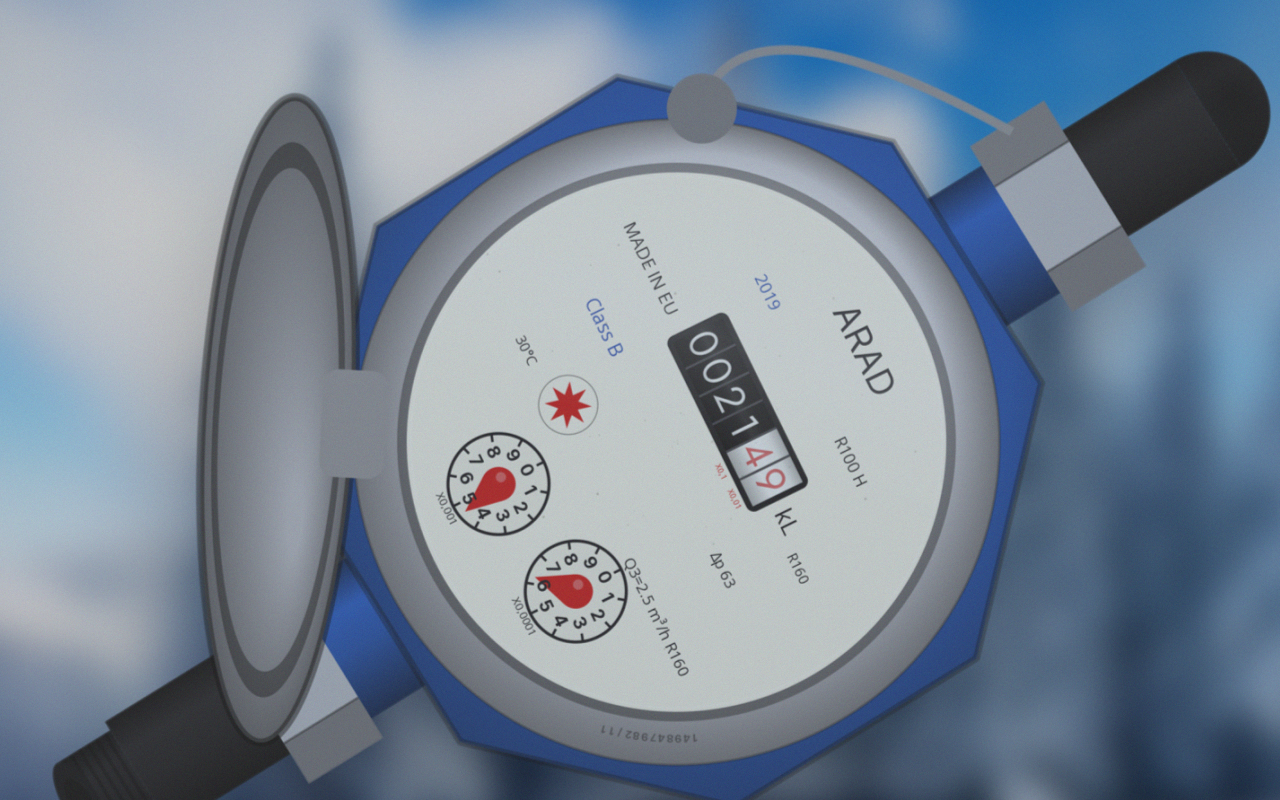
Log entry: 21.4946 kL
